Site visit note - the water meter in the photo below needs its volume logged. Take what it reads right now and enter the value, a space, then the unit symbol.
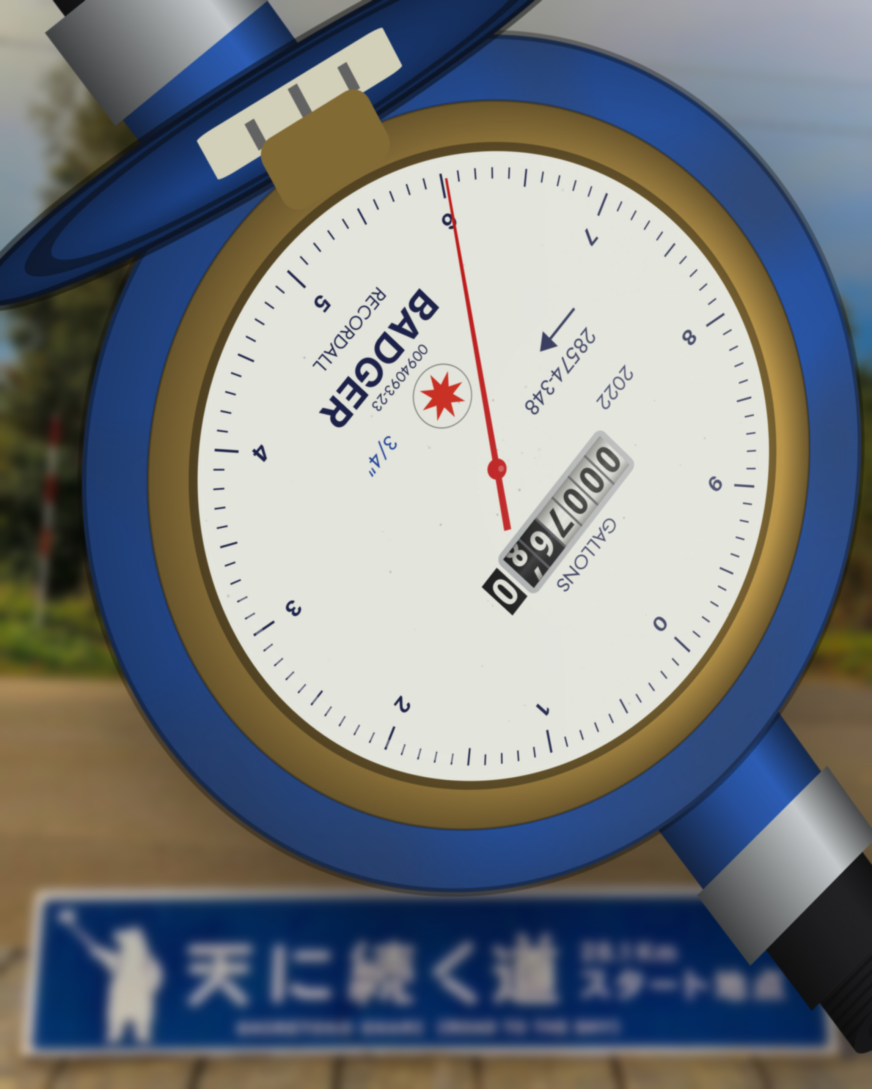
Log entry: 7676.0 gal
